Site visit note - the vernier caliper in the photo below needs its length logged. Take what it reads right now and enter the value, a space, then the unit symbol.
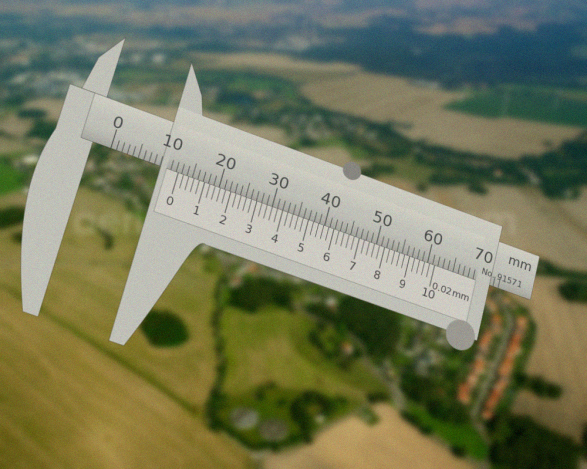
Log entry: 12.4 mm
